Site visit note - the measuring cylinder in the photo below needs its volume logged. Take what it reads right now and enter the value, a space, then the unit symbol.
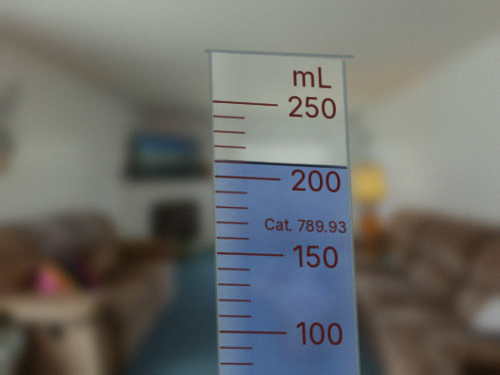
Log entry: 210 mL
